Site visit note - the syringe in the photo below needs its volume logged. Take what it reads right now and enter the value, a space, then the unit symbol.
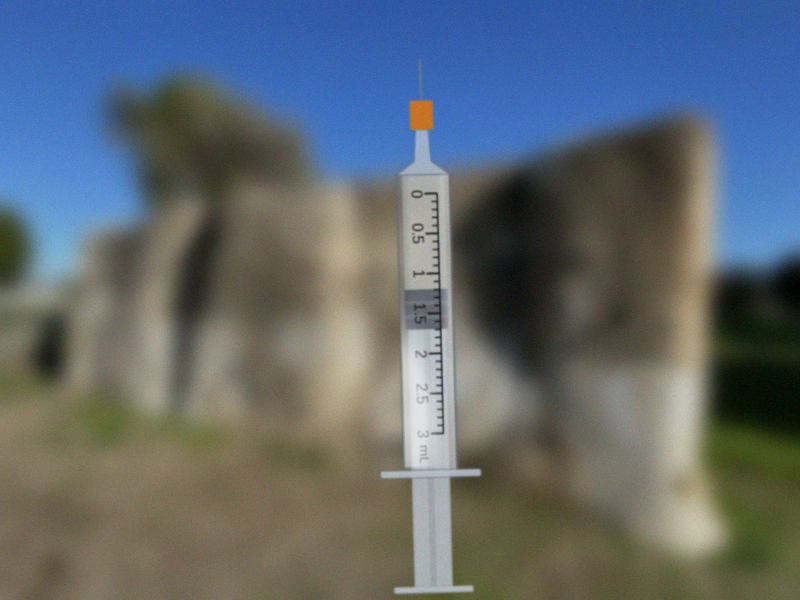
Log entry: 1.2 mL
